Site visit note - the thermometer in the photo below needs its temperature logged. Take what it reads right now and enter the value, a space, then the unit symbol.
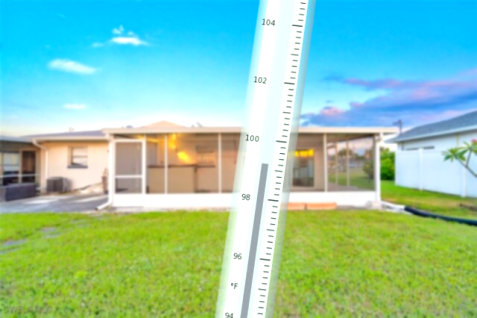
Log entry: 99.2 °F
